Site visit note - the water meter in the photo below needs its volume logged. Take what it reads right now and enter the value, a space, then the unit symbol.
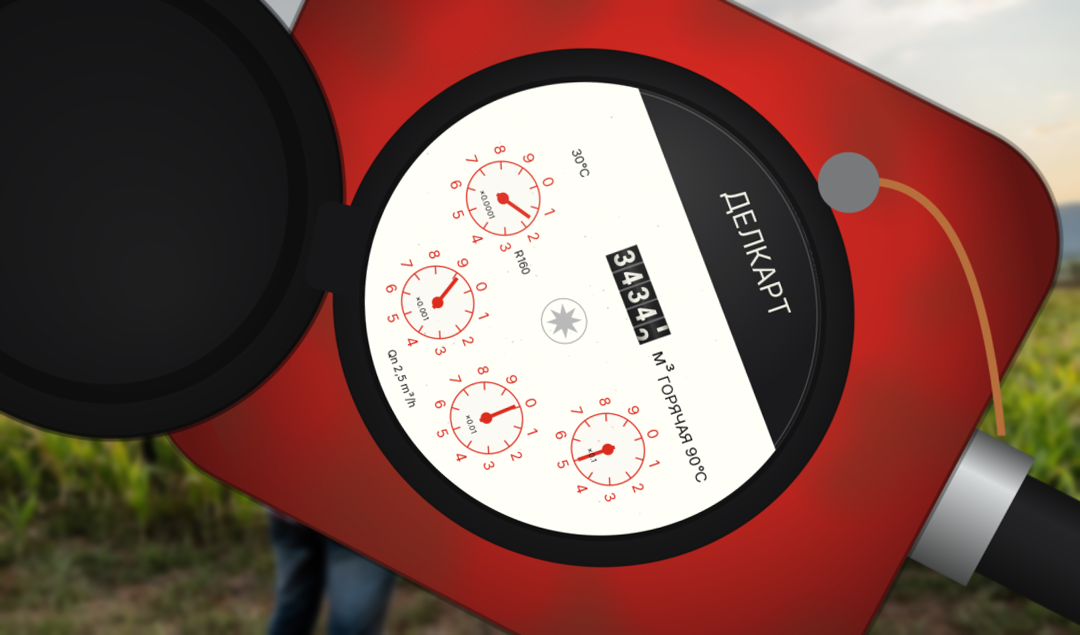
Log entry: 34341.4991 m³
